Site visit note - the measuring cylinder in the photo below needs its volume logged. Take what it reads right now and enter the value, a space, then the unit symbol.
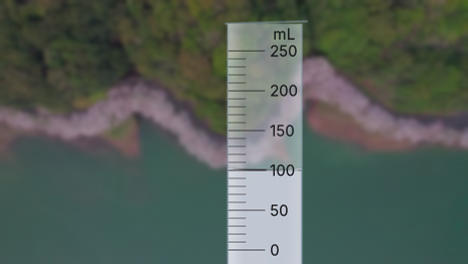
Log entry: 100 mL
